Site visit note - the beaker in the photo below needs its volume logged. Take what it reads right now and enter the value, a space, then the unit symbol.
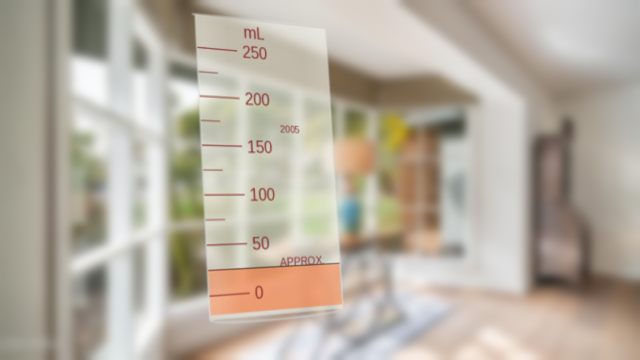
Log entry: 25 mL
